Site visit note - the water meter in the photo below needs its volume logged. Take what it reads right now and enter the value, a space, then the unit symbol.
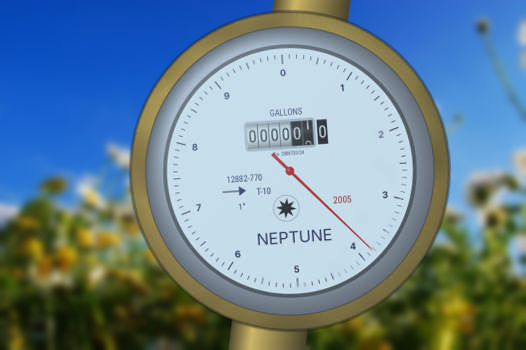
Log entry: 13.8 gal
